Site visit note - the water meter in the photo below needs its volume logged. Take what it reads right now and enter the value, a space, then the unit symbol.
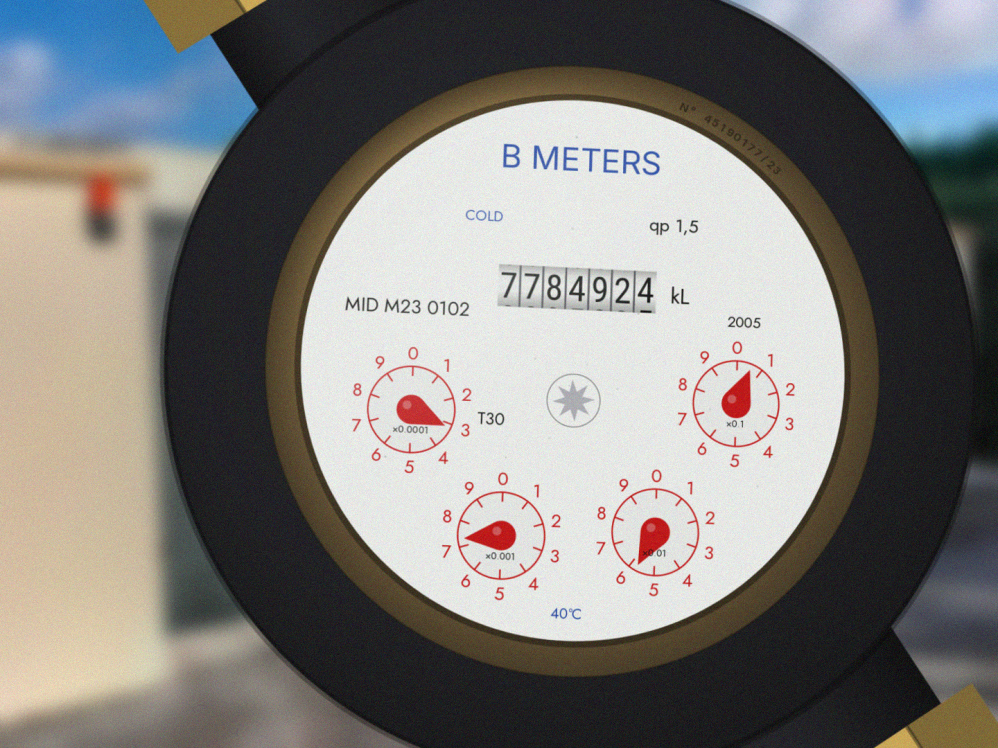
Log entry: 7784924.0573 kL
